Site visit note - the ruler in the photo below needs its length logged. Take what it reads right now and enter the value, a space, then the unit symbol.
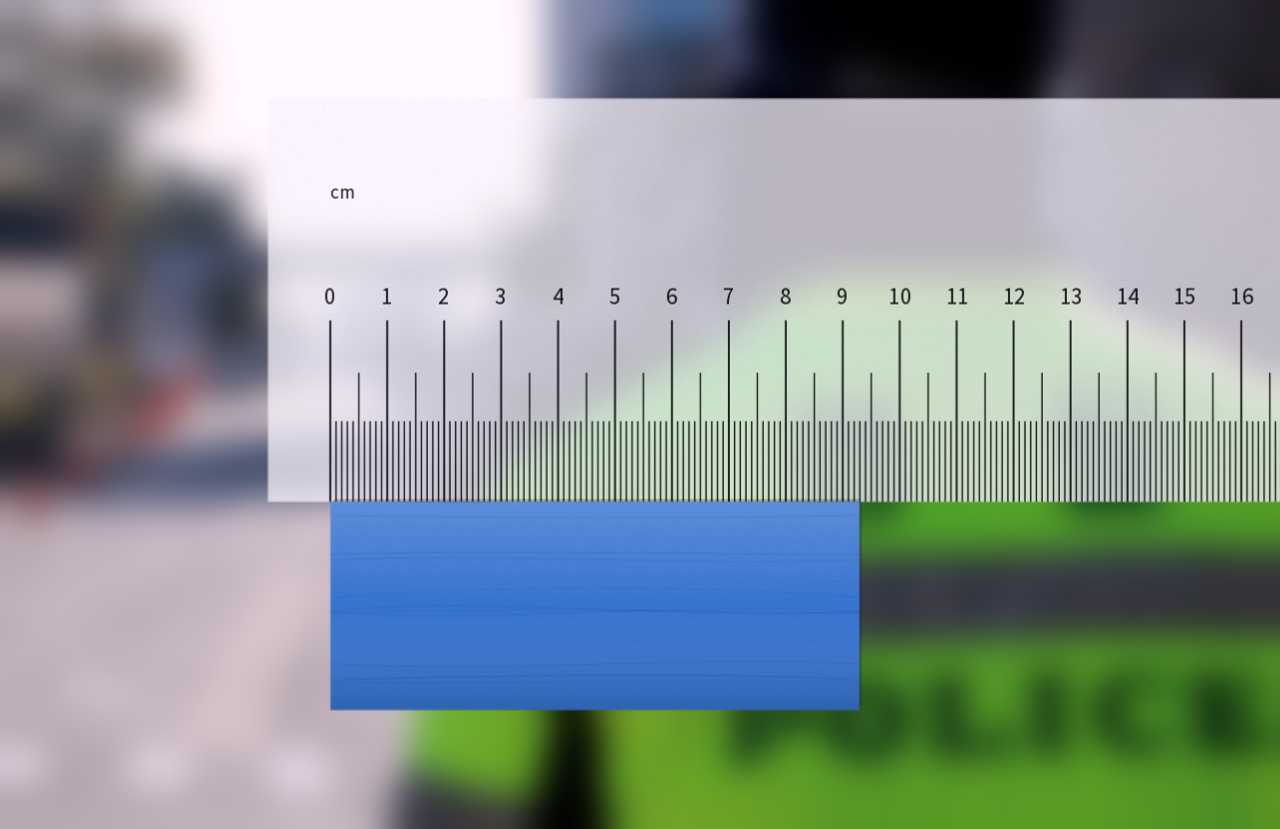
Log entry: 9.3 cm
